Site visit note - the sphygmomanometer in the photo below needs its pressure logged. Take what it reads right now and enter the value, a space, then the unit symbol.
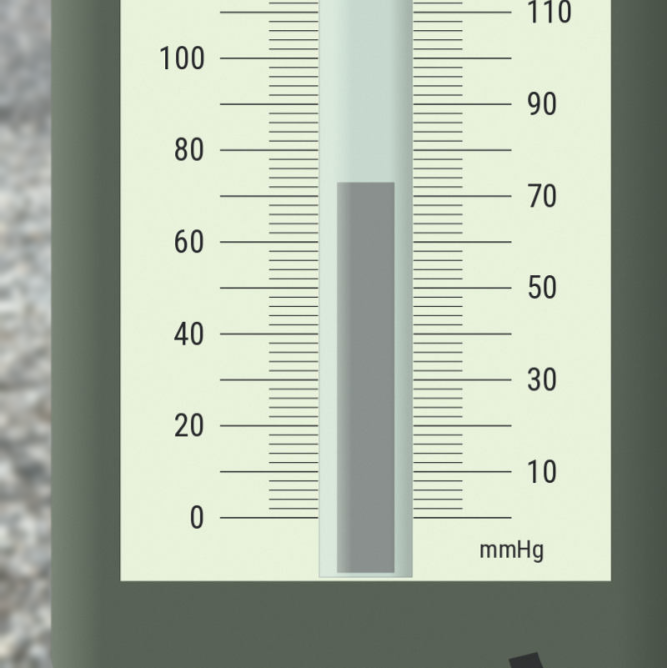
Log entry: 73 mmHg
